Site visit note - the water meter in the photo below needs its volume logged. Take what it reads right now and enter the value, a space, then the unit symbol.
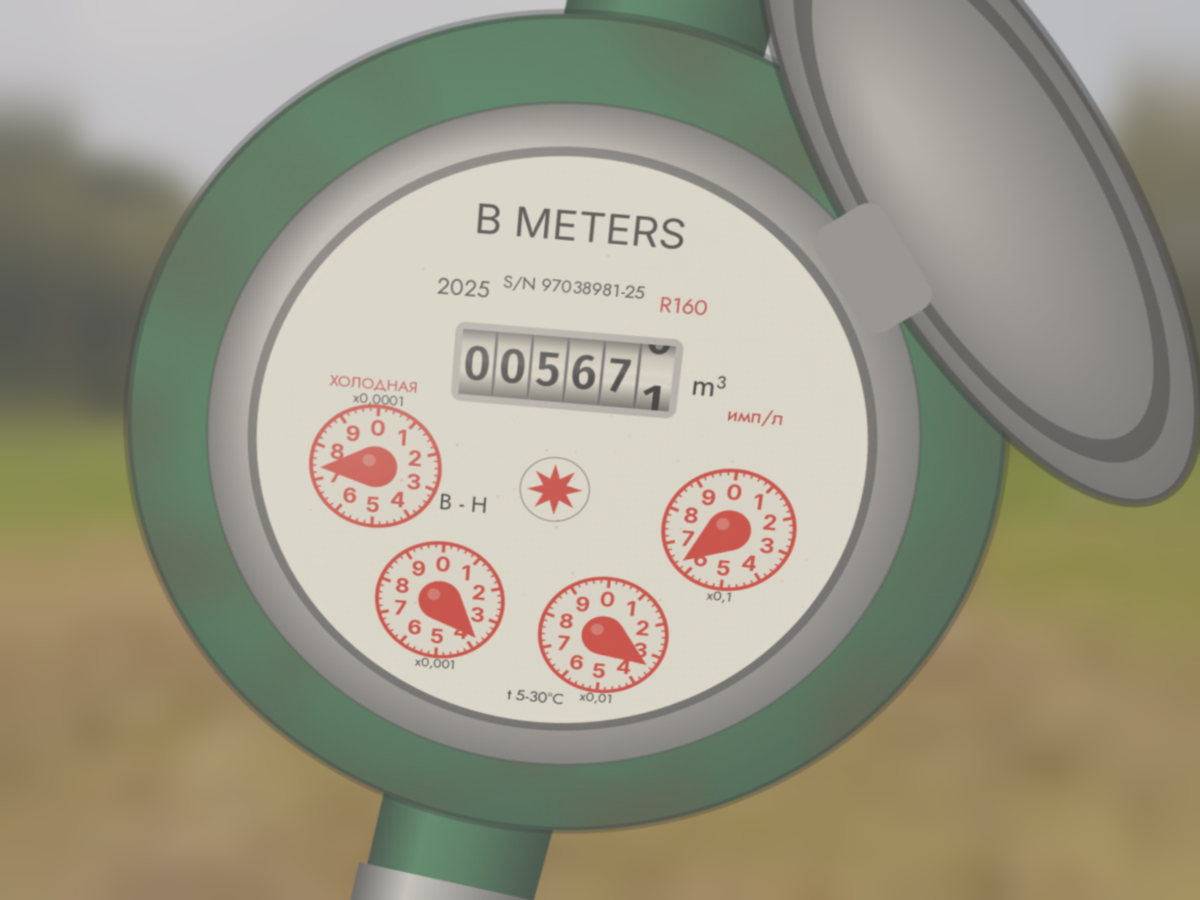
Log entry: 5670.6337 m³
